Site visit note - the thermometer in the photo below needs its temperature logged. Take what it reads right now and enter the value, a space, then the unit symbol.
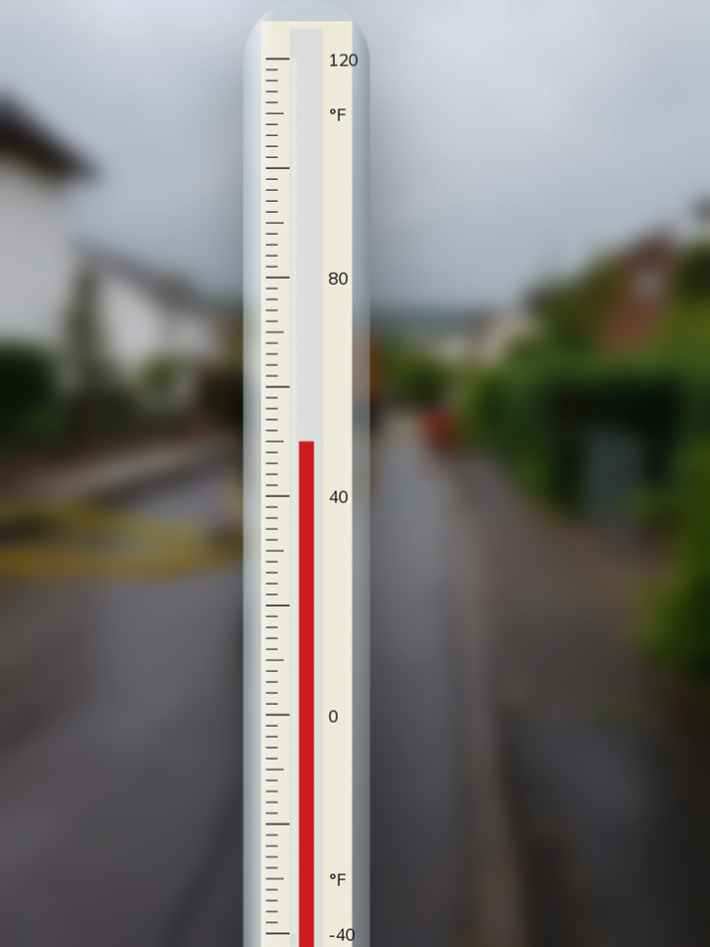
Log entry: 50 °F
